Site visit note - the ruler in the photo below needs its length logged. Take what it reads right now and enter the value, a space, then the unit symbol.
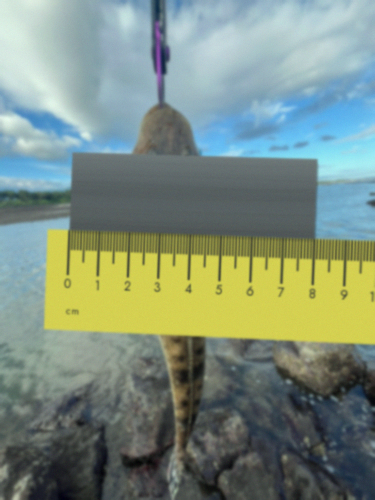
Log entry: 8 cm
